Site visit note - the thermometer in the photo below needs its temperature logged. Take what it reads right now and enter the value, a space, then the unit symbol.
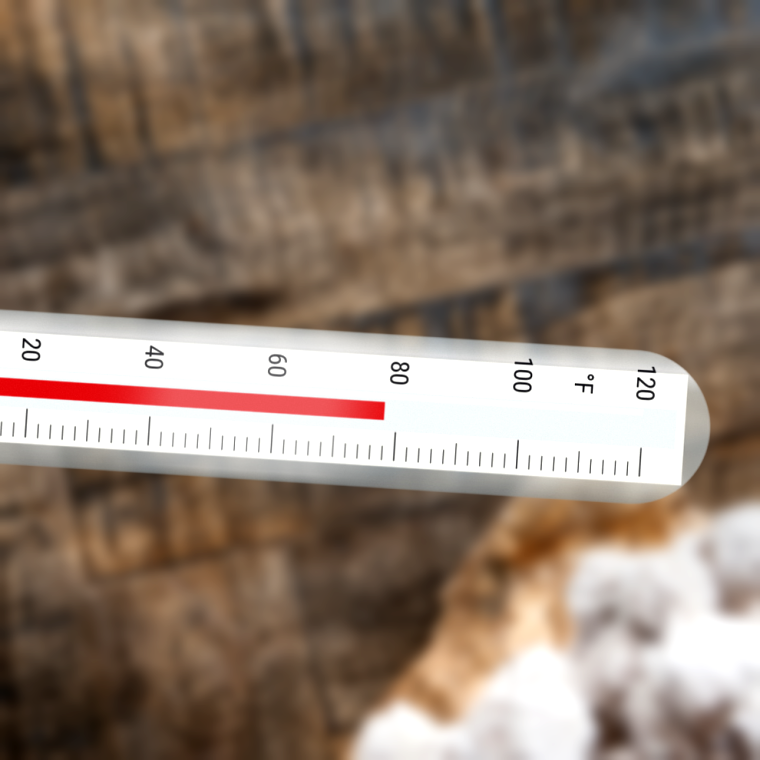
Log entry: 78 °F
